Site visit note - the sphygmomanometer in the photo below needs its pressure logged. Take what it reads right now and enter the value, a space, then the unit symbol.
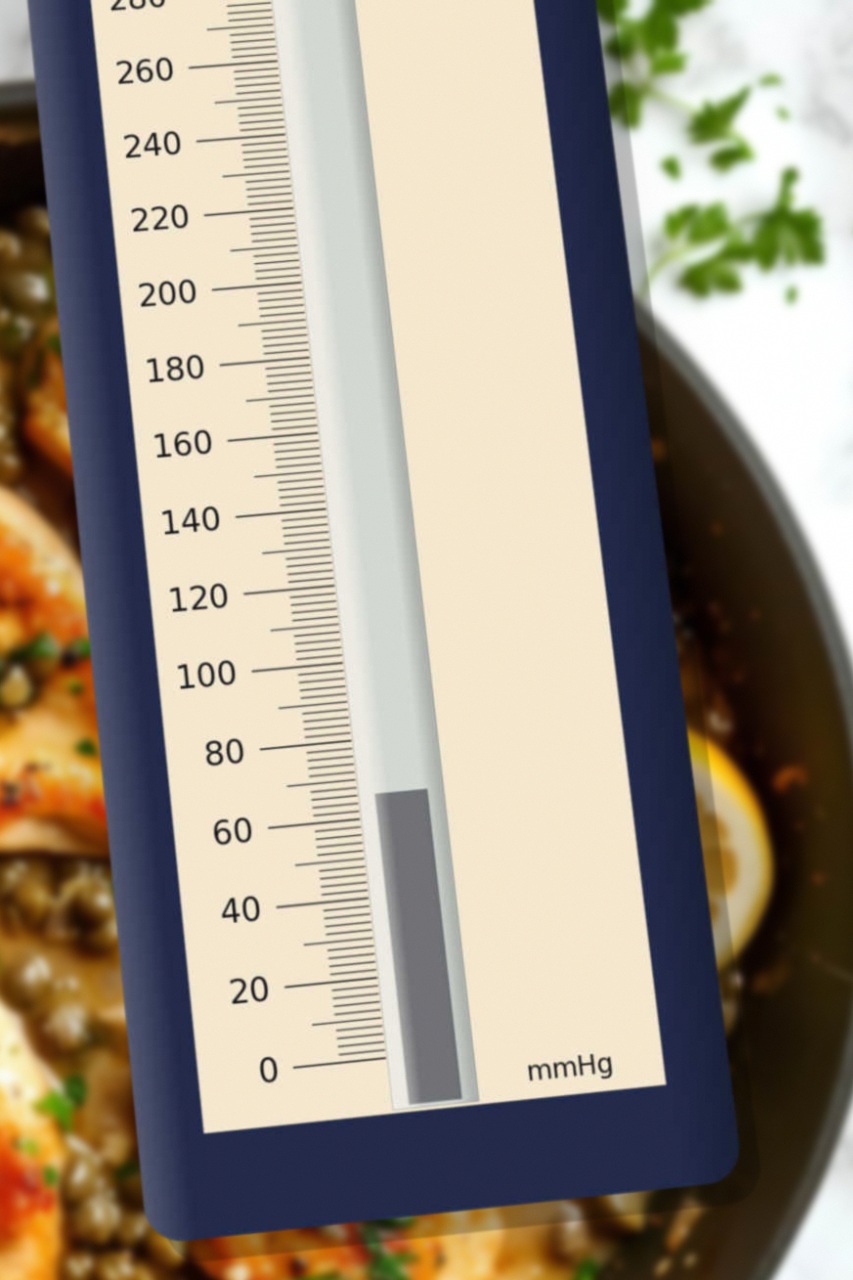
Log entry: 66 mmHg
